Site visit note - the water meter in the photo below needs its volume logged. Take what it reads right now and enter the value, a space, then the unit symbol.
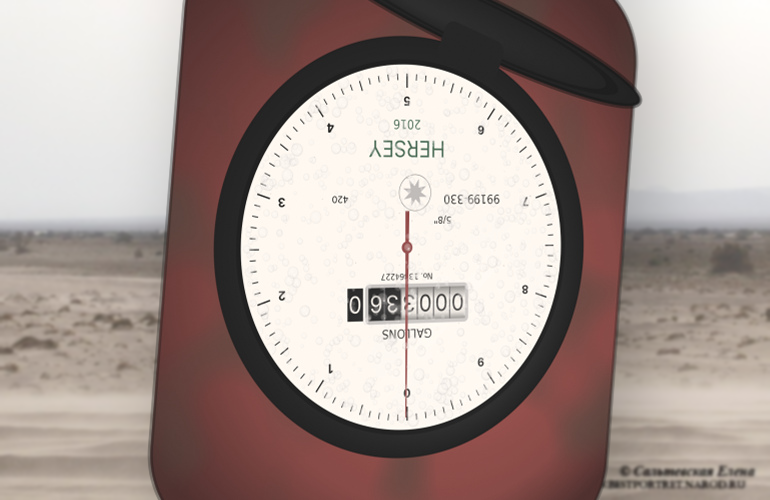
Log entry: 3360.0 gal
